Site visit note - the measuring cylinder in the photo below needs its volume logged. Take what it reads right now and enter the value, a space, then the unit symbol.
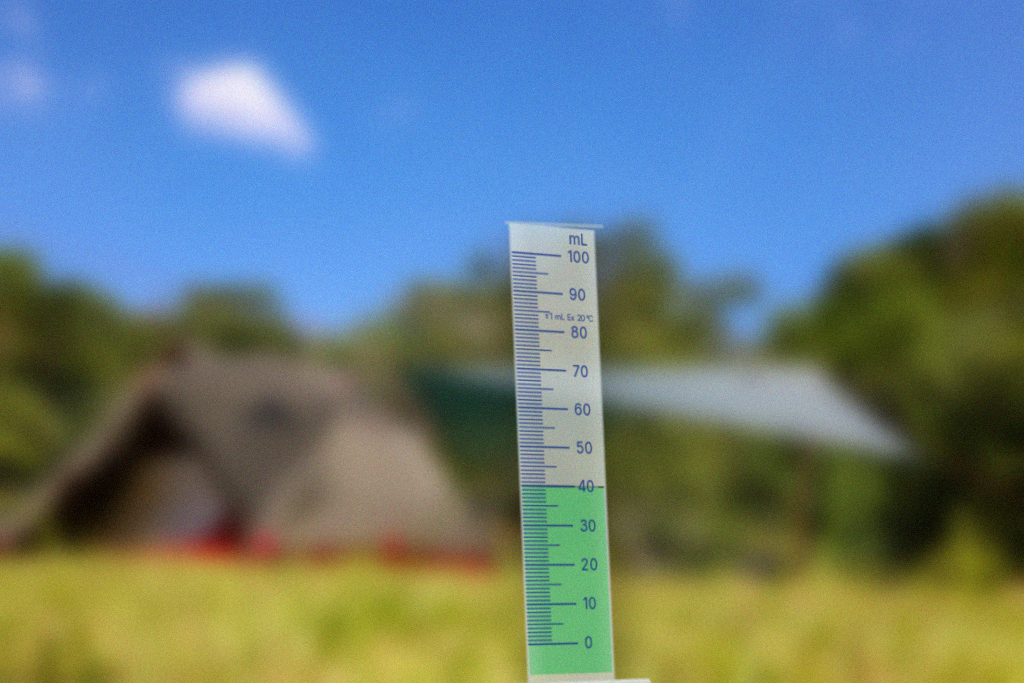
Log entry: 40 mL
